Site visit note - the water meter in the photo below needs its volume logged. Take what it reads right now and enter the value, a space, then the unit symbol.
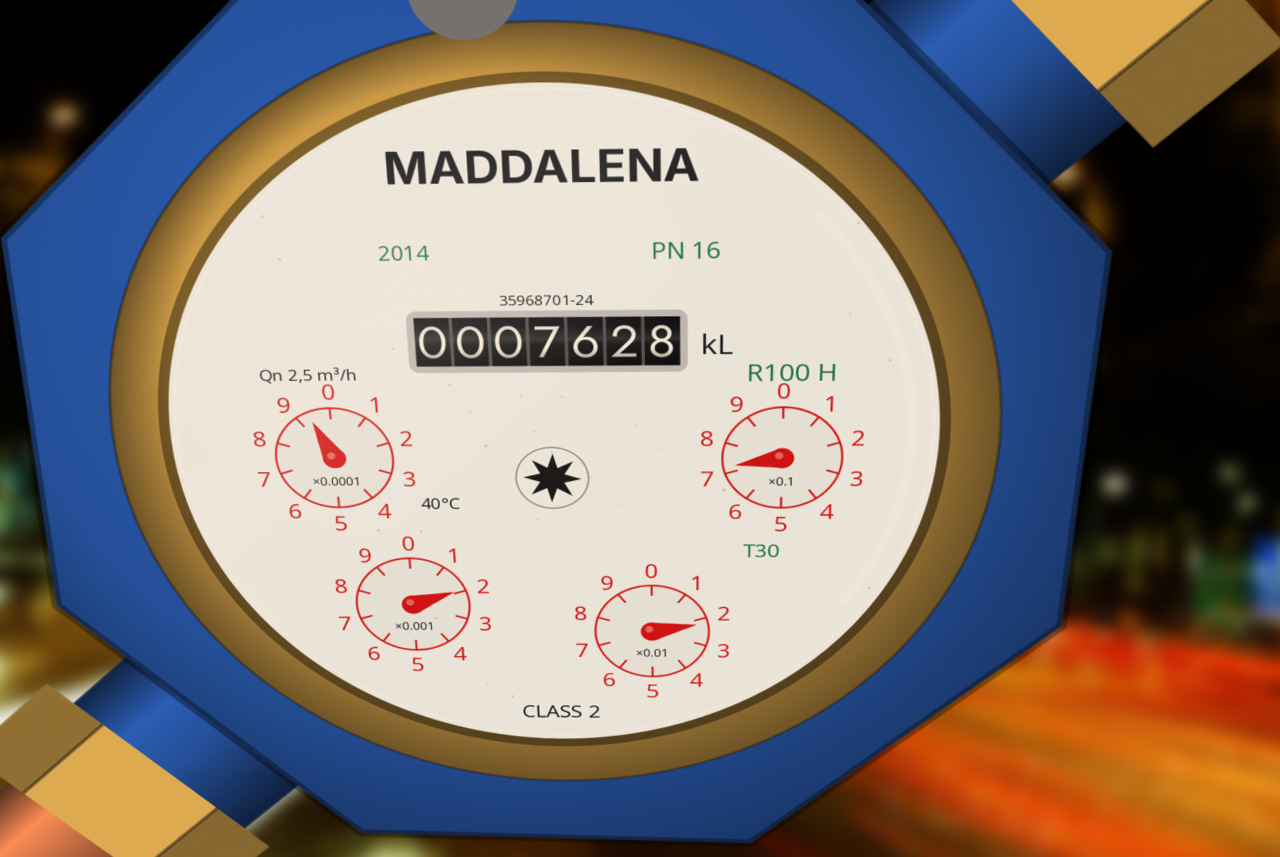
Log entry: 7628.7219 kL
